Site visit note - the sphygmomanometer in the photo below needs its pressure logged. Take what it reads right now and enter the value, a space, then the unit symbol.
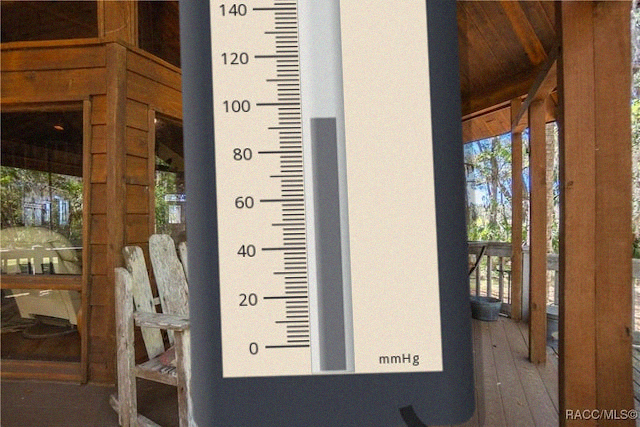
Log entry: 94 mmHg
